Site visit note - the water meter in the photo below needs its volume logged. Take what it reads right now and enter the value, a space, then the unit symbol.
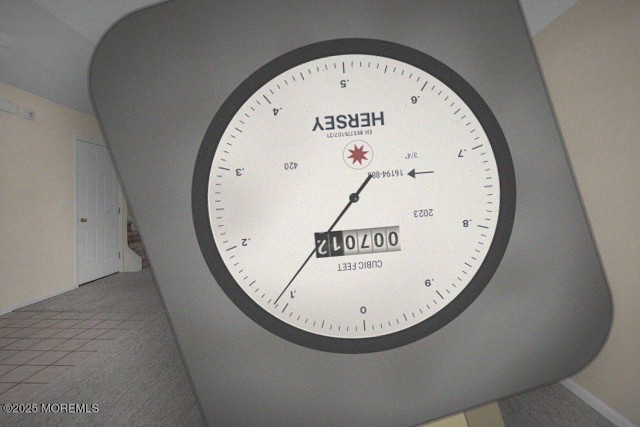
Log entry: 7012.11 ft³
